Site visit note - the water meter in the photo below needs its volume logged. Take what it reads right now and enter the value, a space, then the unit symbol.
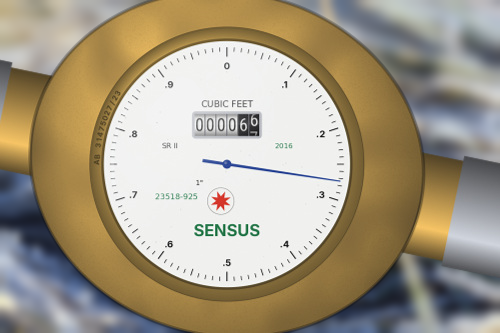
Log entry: 66.27 ft³
